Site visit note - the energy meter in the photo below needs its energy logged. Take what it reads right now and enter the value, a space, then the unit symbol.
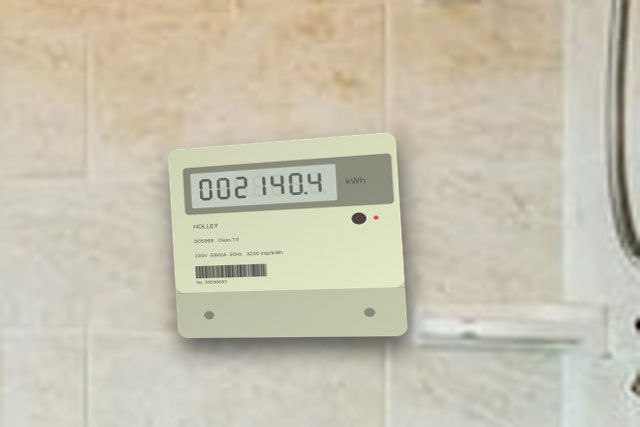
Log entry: 2140.4 kWh
